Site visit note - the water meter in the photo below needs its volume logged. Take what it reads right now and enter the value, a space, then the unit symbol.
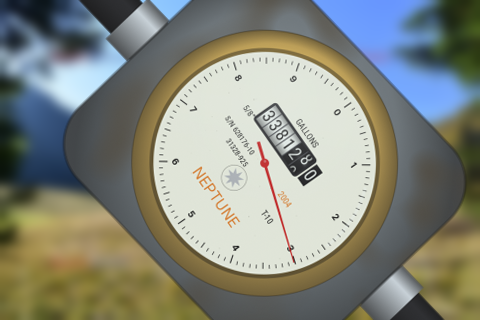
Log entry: 3381283.0 gal
